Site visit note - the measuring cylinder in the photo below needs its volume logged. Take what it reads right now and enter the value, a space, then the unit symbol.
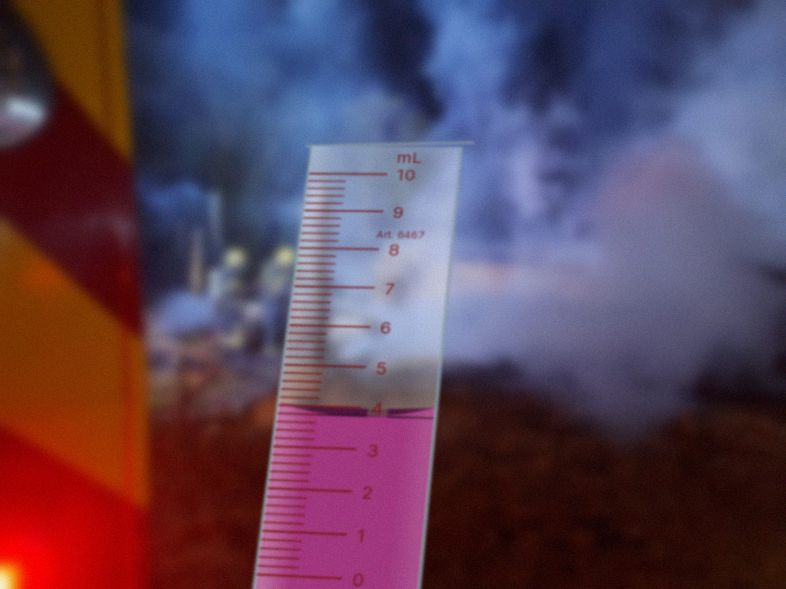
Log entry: 3.8 mL
